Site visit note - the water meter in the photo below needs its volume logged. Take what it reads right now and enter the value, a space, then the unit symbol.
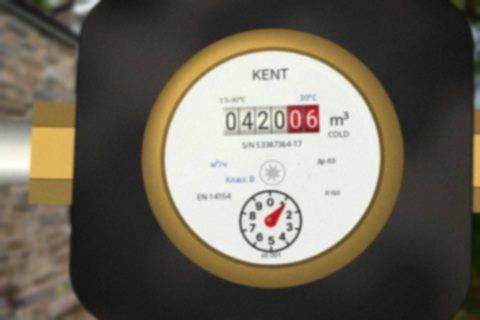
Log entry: 420.061 m³
